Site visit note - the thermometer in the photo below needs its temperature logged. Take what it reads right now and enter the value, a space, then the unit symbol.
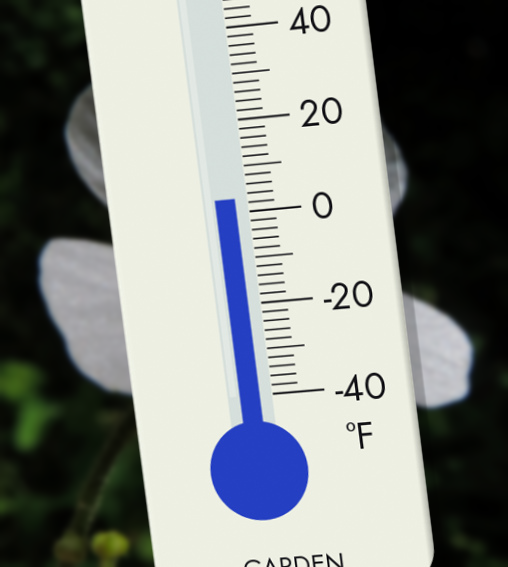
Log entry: 3 °F
